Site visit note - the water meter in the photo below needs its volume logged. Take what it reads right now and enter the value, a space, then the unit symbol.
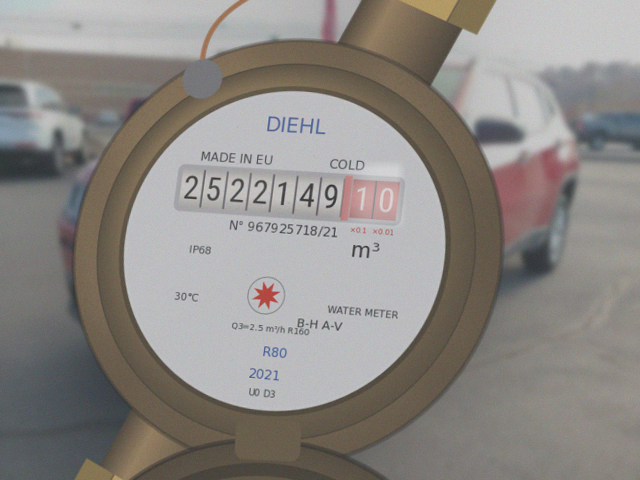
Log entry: 2522149.10 m³
